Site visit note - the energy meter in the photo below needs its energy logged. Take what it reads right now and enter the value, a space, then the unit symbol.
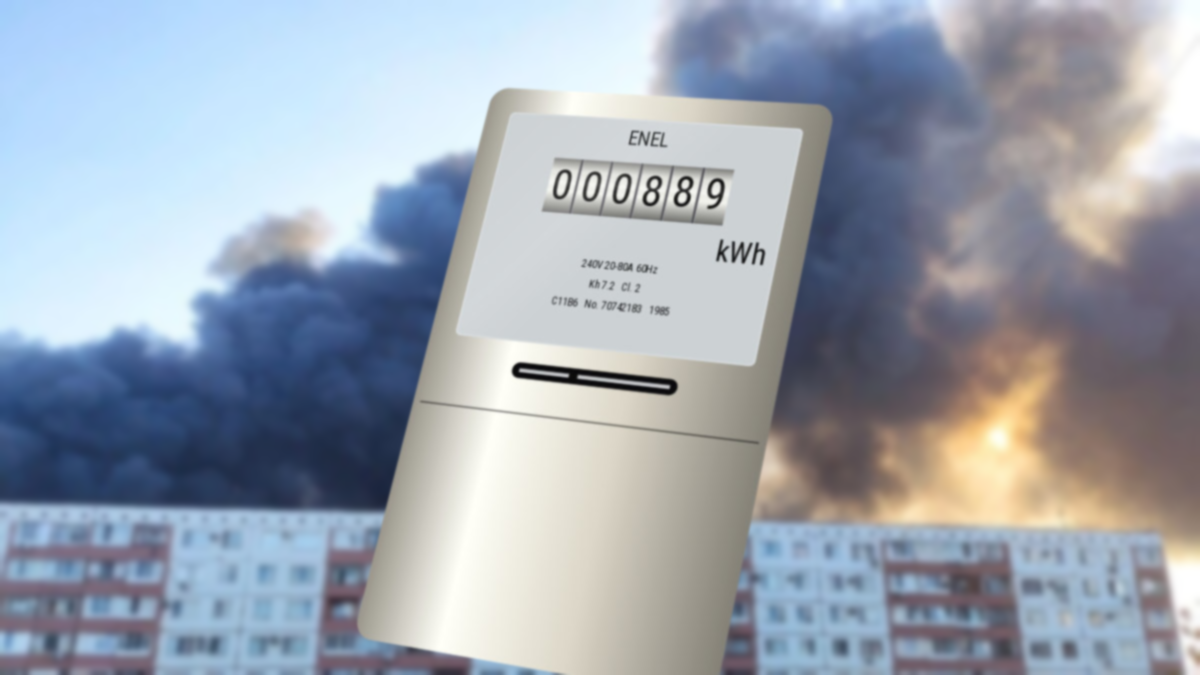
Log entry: 889 kWh
